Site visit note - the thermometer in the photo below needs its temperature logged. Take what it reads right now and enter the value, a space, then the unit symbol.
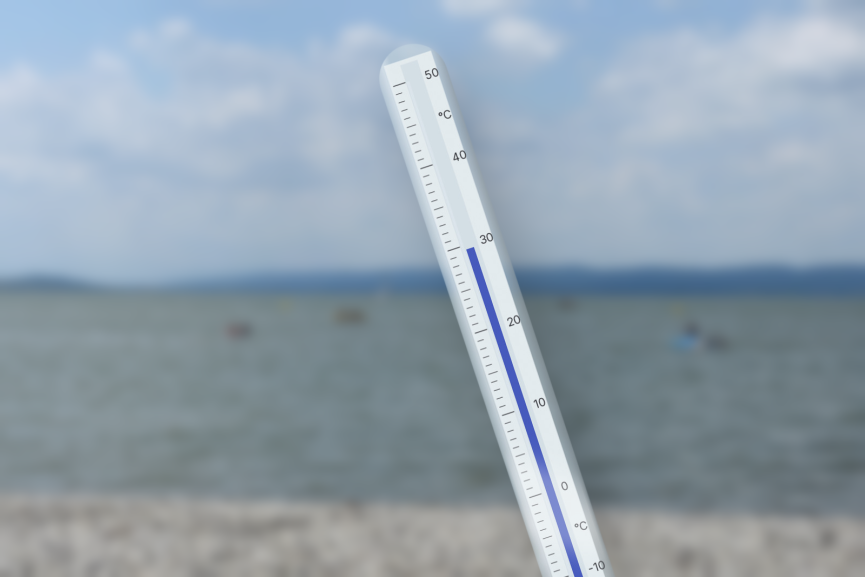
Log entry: 29.5 °C
